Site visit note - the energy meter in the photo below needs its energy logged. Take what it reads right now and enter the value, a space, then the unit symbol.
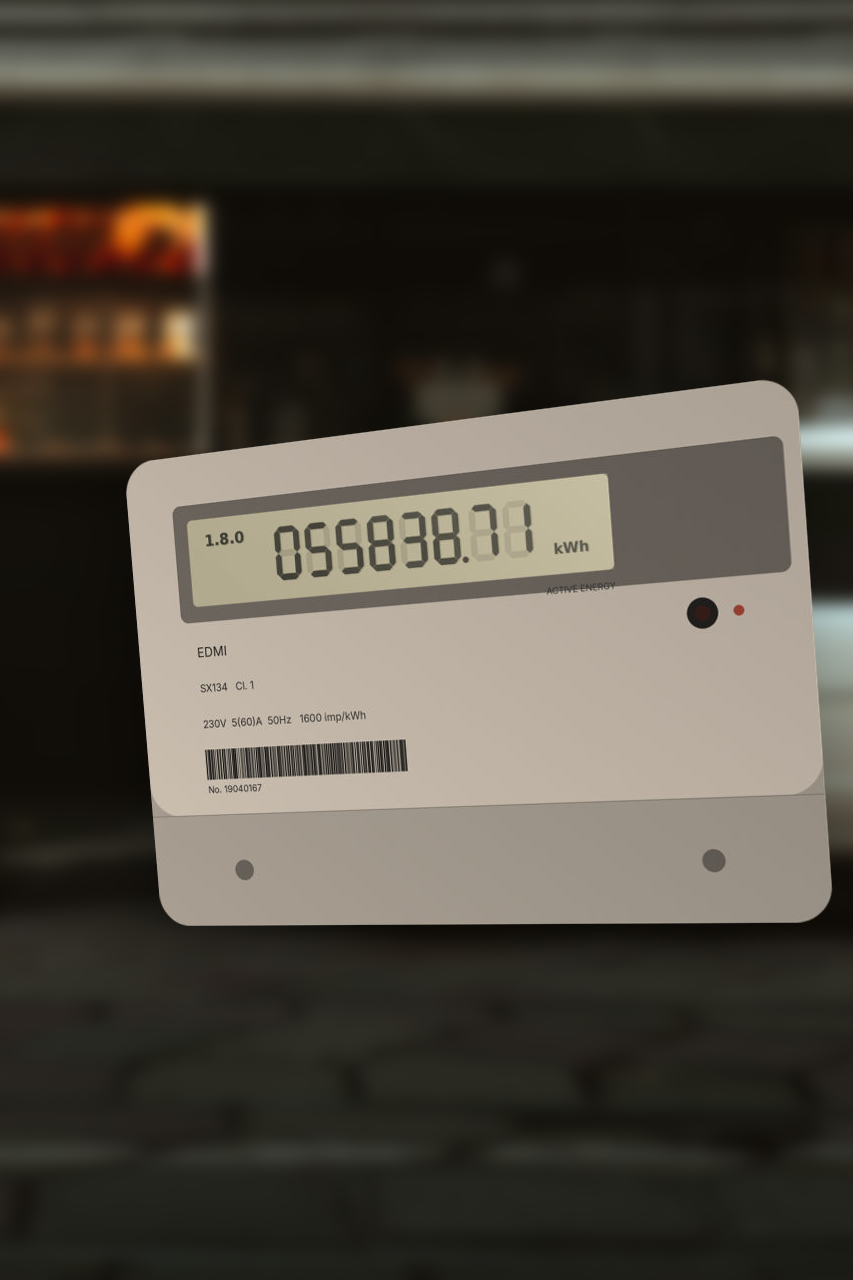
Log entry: 55838.71 kWh
